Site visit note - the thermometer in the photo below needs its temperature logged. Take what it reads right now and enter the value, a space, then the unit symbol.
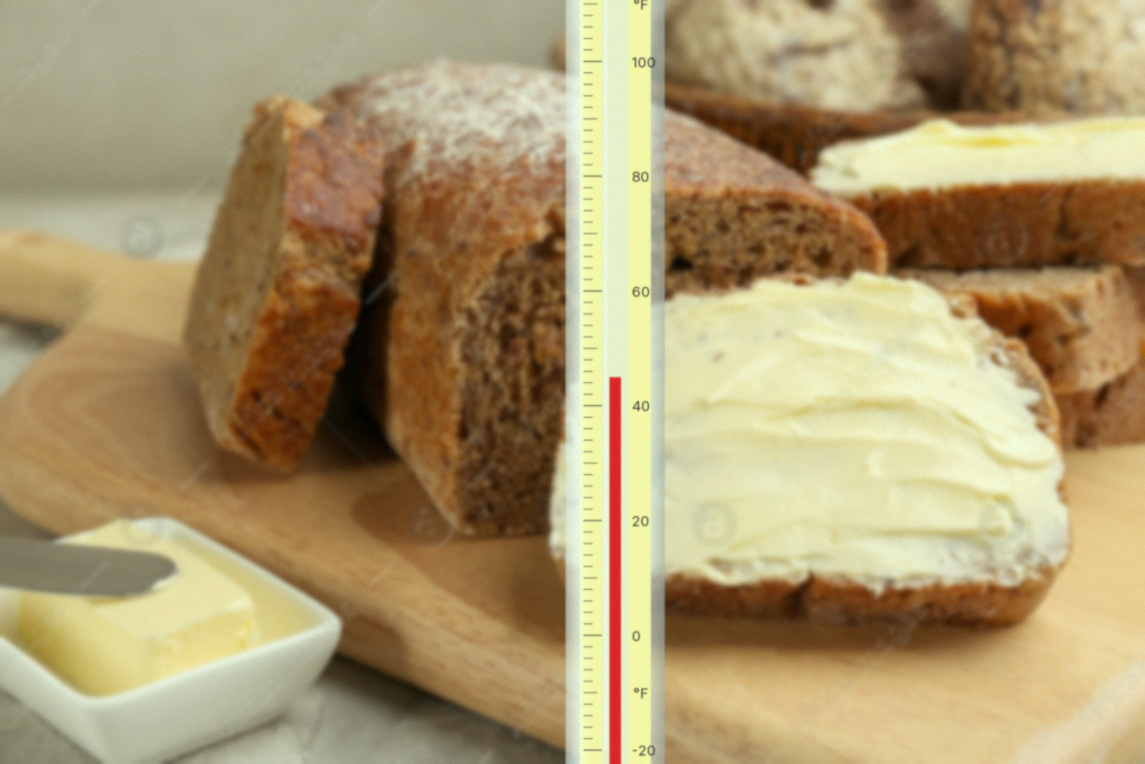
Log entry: 45 °F
